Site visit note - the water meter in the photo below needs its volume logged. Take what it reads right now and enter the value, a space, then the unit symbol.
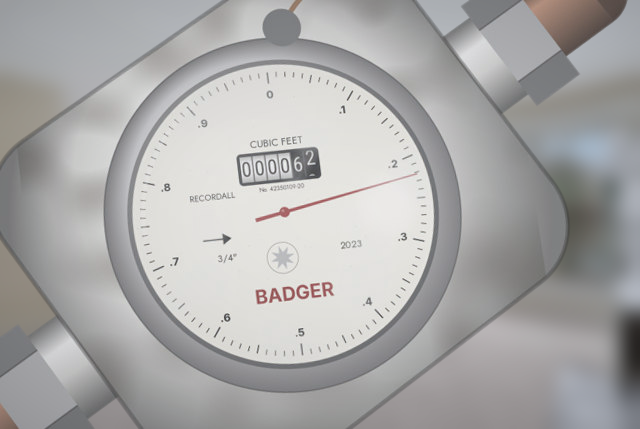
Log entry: 62.22 ft³
